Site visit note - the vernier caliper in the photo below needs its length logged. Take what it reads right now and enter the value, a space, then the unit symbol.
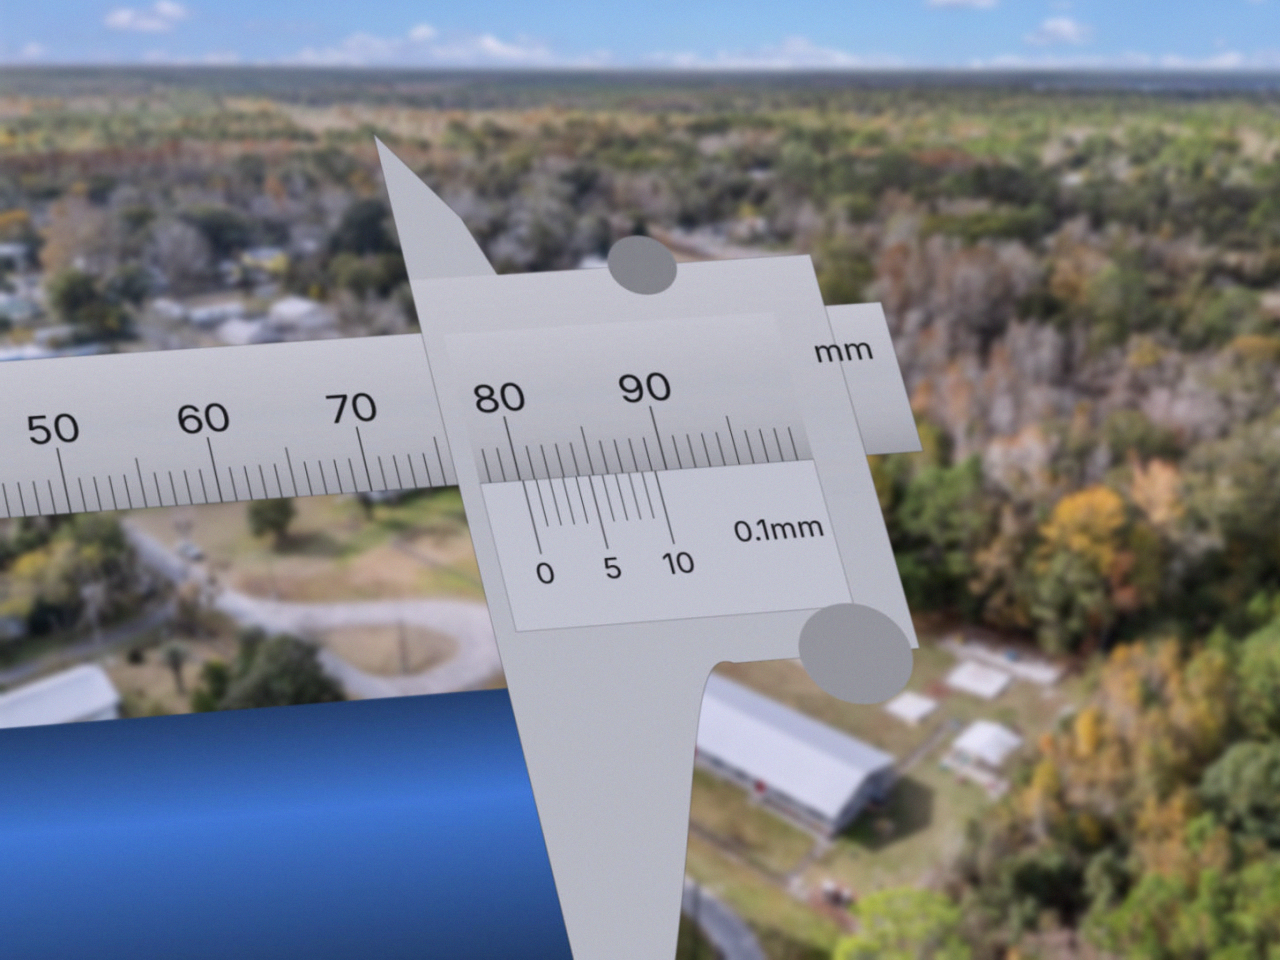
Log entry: 80.2 mm
